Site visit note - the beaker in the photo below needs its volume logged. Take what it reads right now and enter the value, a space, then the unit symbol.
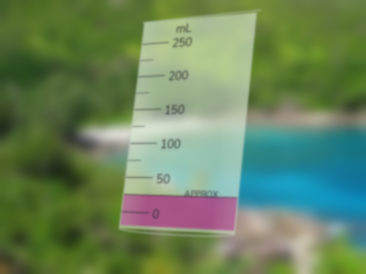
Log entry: 25 mL
